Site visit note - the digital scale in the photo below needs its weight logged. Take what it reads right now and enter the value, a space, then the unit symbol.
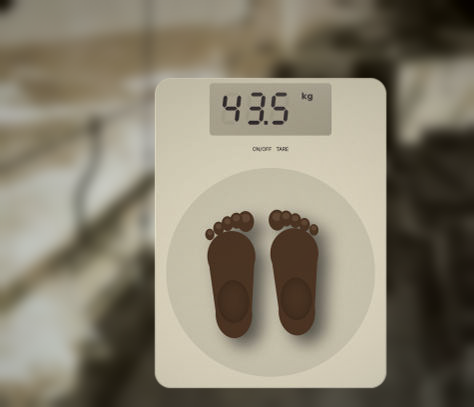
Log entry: 43.5 kg
